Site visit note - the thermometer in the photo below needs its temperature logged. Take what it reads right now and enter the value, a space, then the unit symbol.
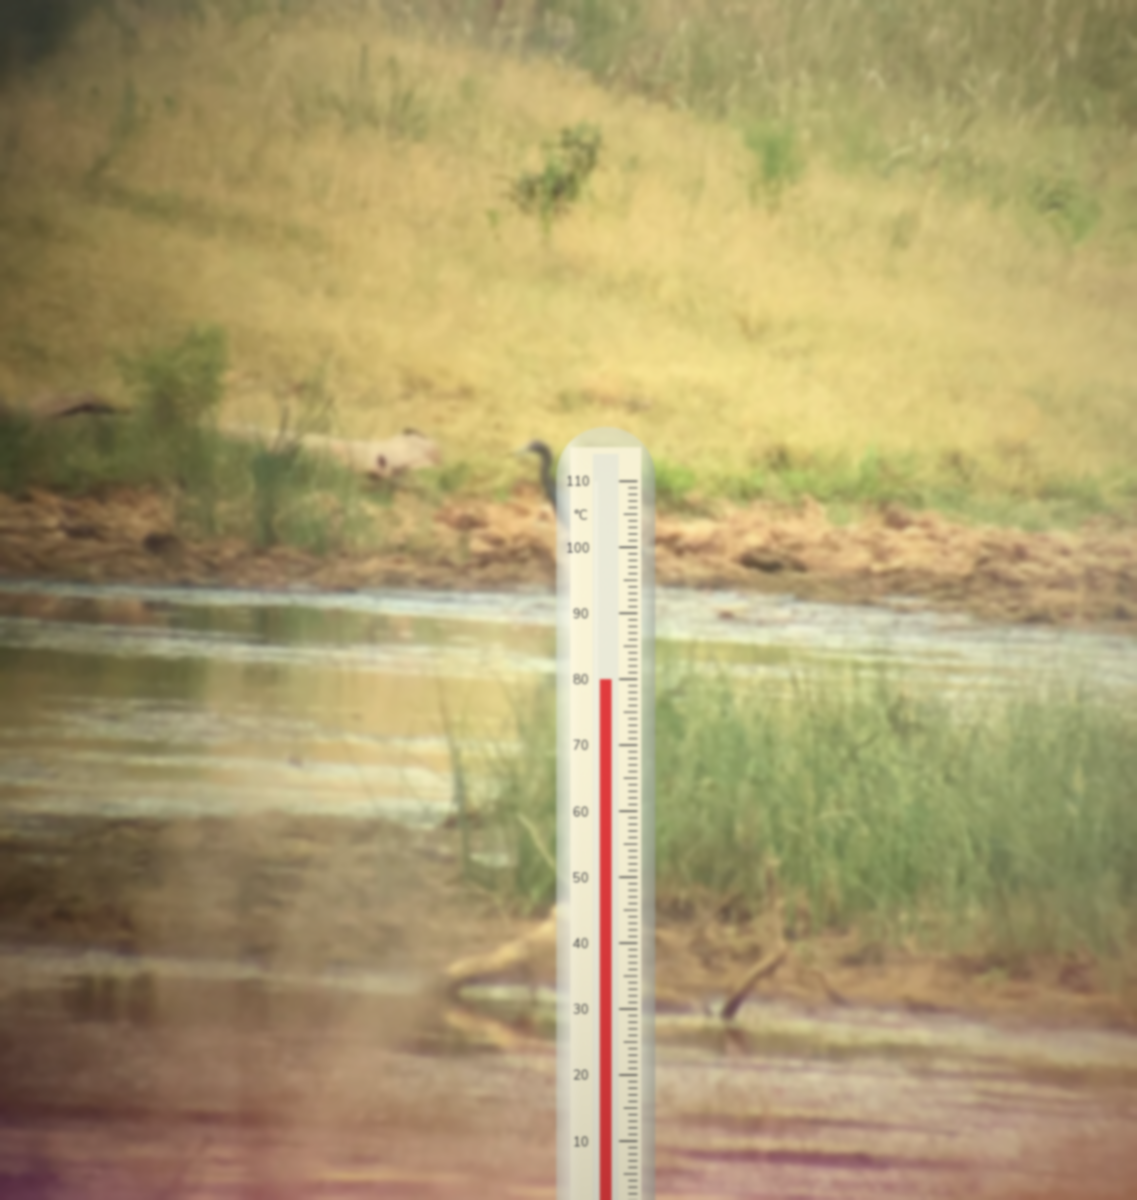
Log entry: 80 °C
